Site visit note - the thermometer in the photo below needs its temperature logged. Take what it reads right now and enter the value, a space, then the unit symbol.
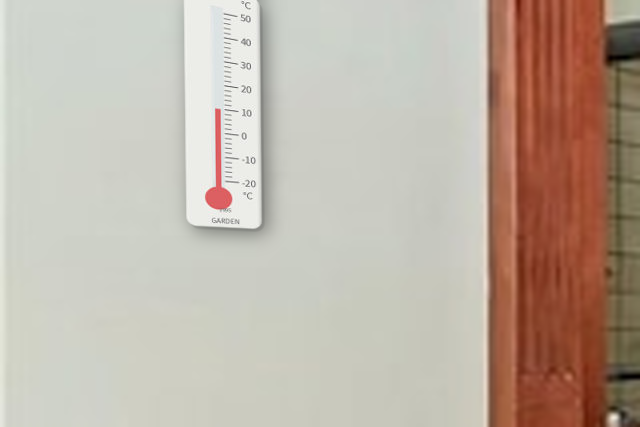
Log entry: 10 °C
